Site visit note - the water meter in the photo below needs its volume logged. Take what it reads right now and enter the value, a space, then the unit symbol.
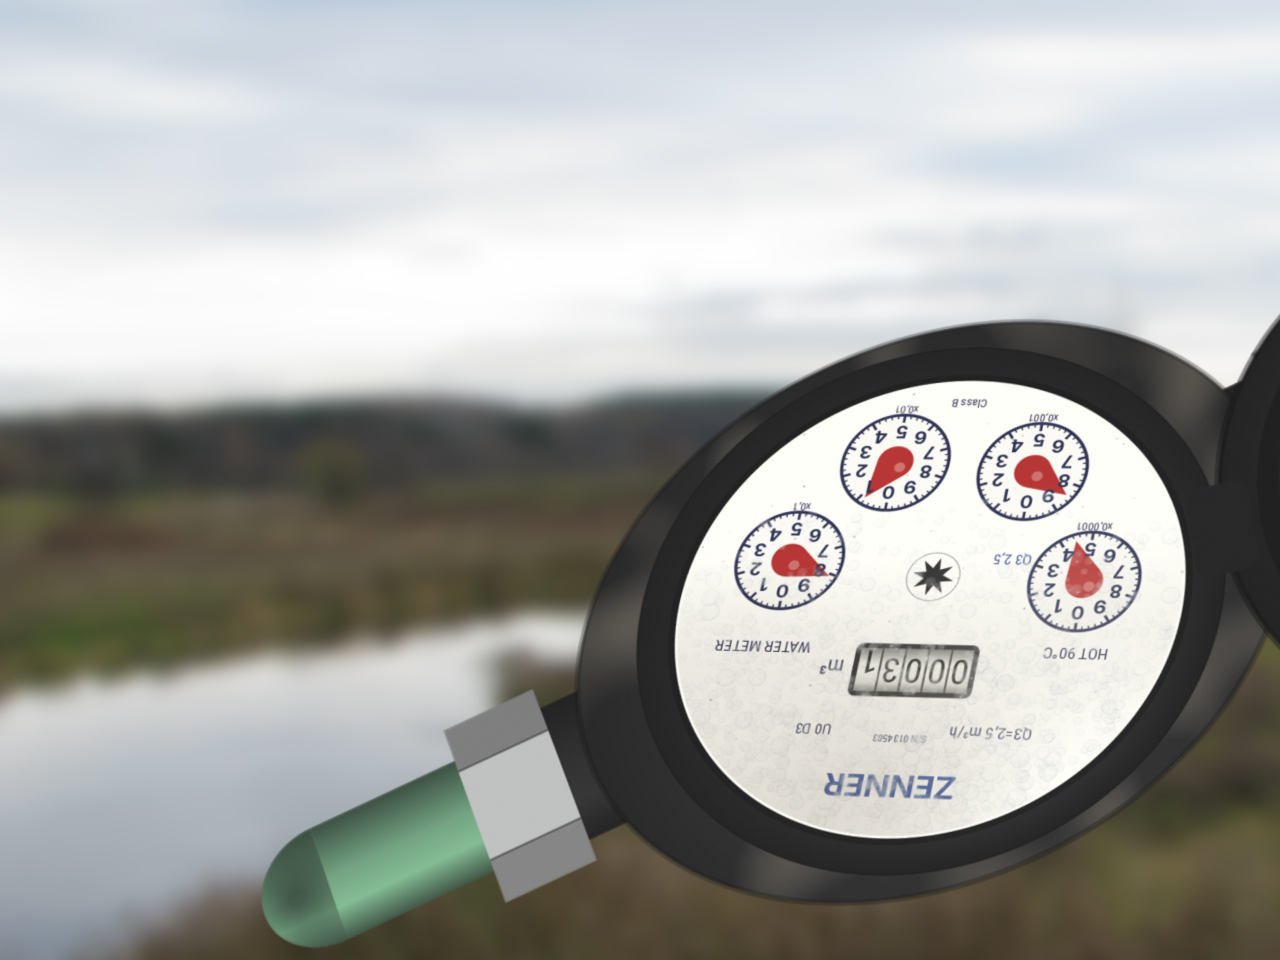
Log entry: 30.8084 m³
